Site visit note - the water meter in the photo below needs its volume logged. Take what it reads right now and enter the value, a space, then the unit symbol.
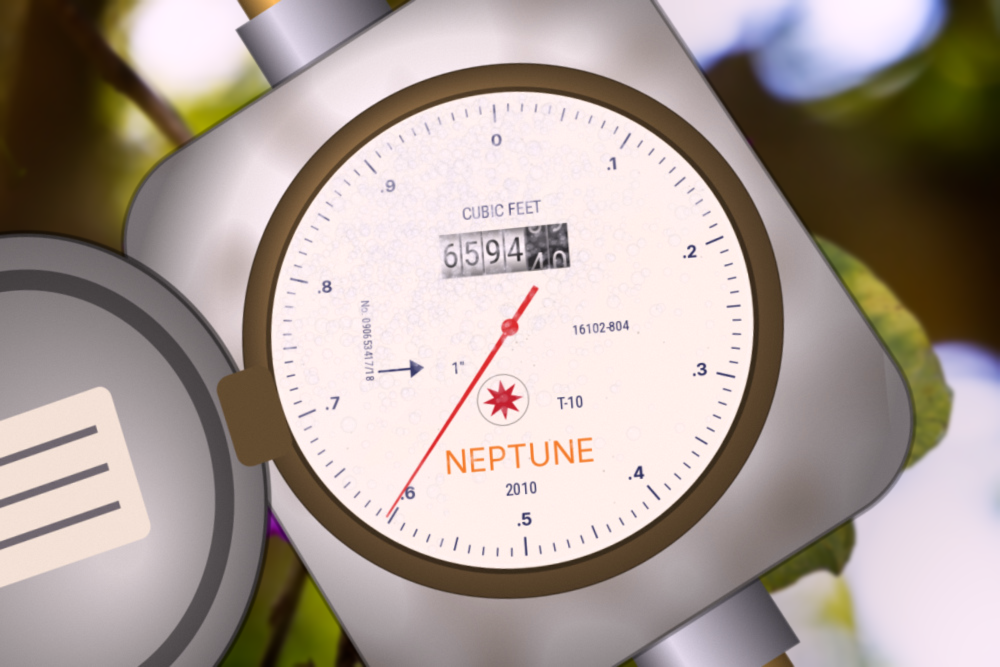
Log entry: 659439.60 ft³
